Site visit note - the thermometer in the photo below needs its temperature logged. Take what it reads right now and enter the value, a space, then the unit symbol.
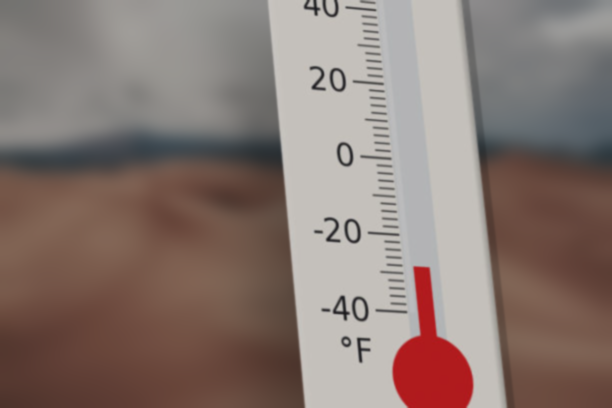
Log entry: -28 °F
